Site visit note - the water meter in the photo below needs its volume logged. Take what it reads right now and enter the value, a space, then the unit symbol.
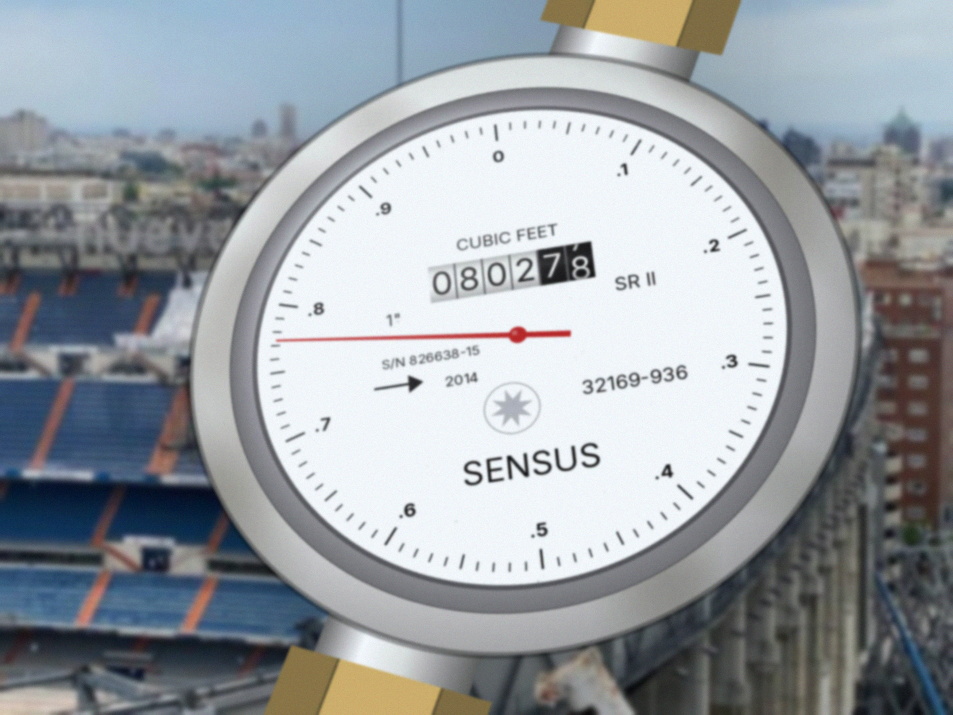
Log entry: 80277.77 ft³
